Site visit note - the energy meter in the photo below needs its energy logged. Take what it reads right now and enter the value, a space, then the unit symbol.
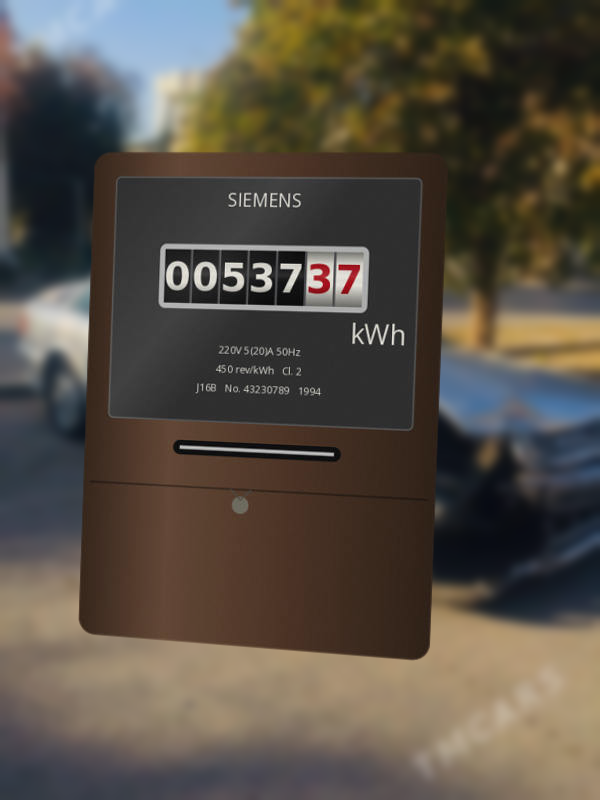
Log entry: 537.37 kWh
